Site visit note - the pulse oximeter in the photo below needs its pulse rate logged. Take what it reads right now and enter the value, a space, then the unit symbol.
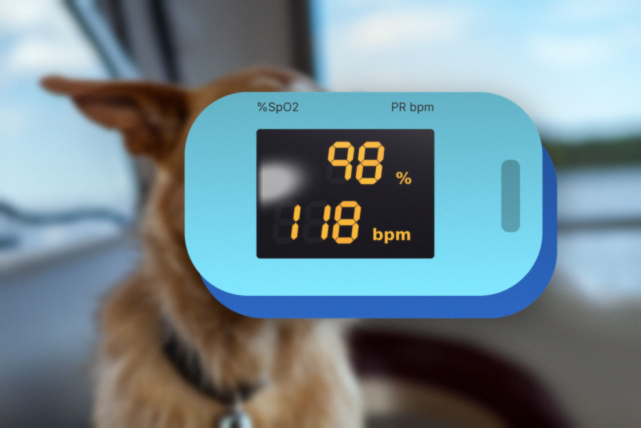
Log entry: 118 bpm
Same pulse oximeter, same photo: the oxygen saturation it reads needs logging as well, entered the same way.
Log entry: 98 %
